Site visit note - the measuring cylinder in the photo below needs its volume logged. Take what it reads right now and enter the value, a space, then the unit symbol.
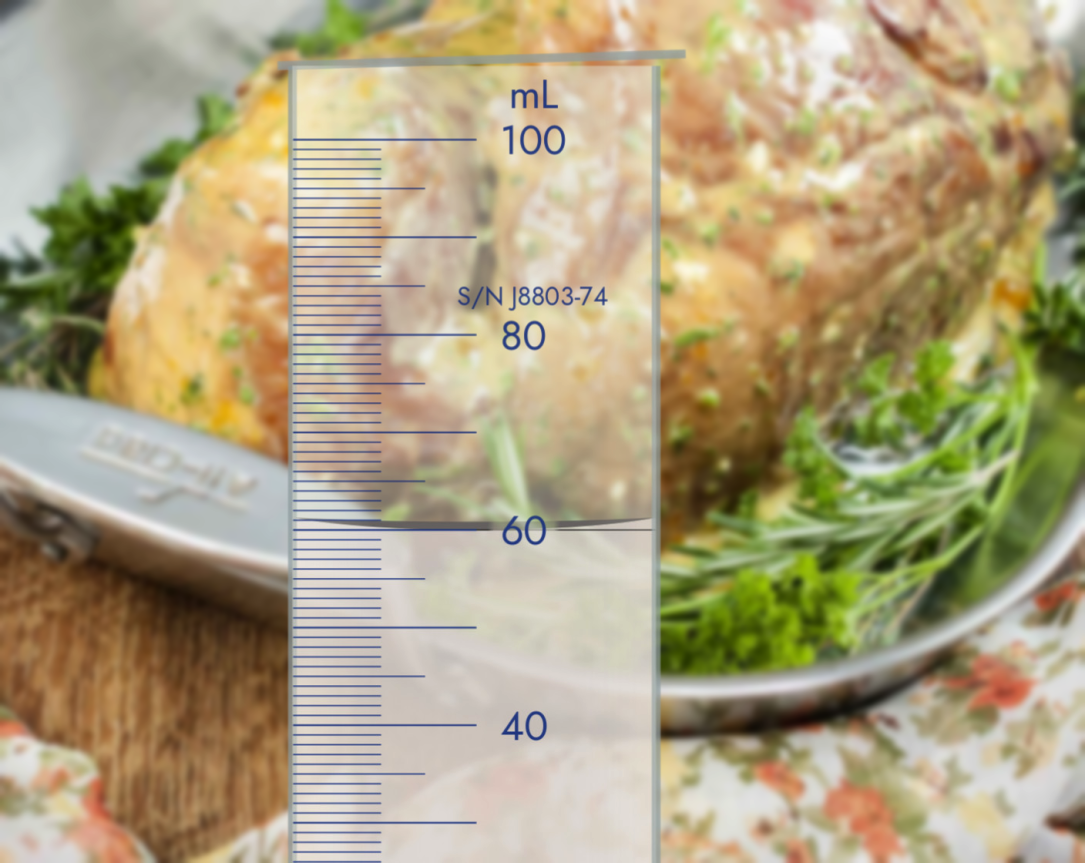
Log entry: 60 mL
